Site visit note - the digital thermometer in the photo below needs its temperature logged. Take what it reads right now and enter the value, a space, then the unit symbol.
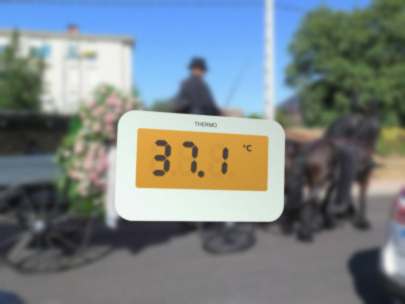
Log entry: 37.1 °C
